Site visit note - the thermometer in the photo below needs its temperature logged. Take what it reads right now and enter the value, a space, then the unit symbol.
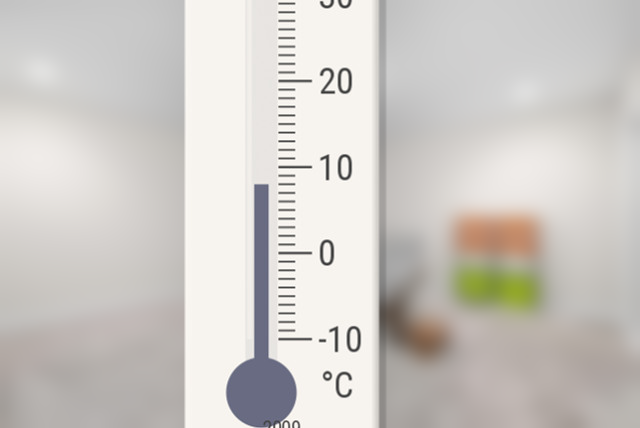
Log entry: 8 °C
